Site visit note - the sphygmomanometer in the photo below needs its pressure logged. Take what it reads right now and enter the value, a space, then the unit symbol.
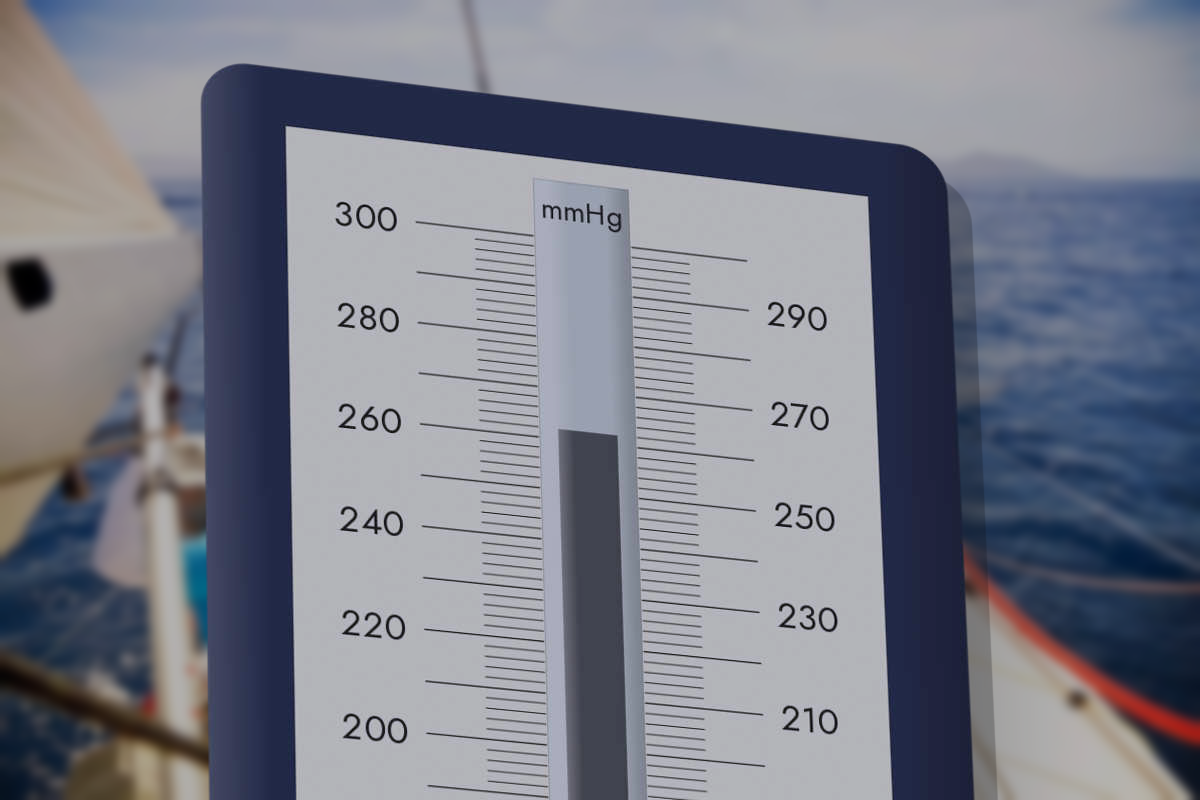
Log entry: 262 mmHg
